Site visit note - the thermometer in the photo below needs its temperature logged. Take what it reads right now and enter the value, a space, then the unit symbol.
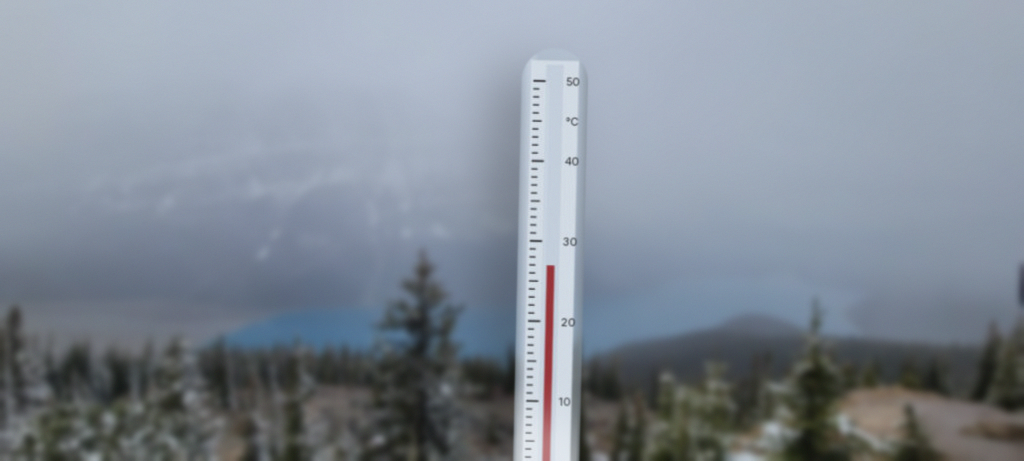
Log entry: 27 °C
